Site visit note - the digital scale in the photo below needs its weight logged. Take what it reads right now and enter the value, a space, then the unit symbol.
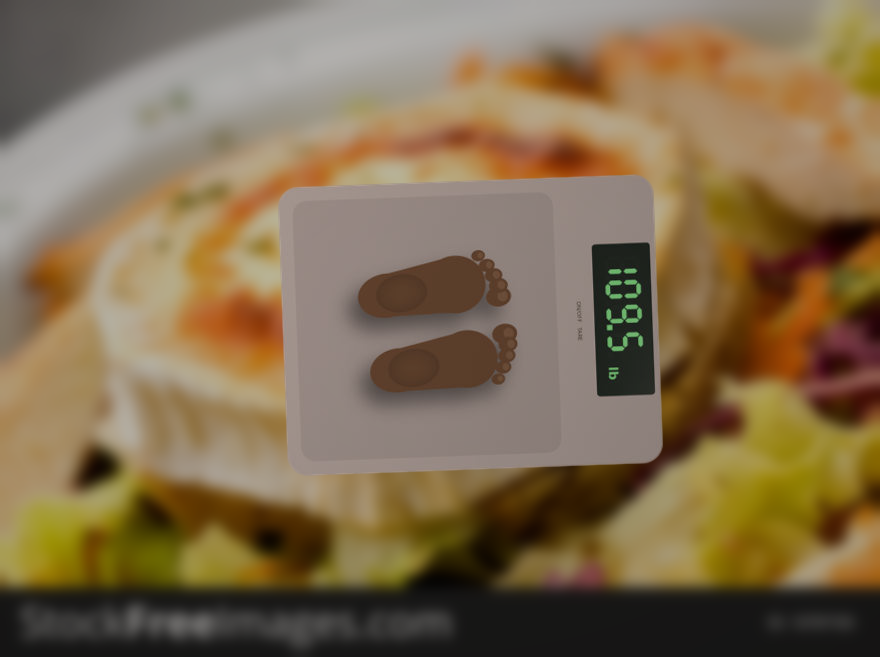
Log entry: 109.5 lb
